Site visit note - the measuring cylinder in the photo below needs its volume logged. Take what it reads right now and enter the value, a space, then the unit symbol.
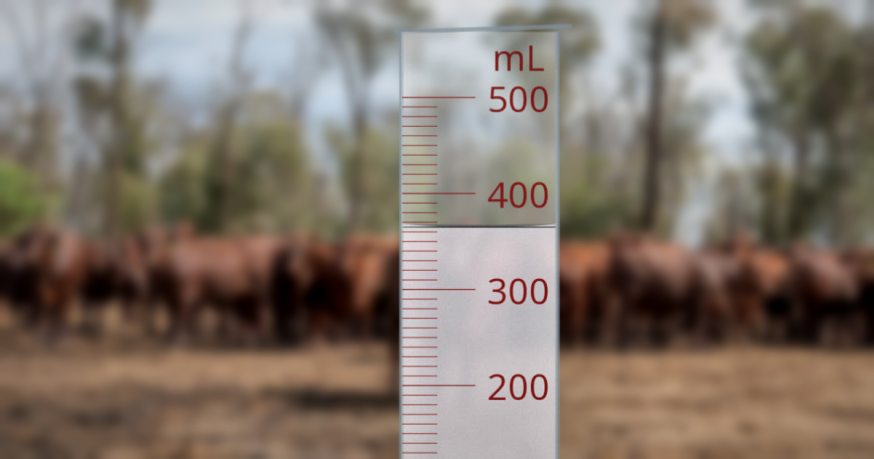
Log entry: 365 mL
